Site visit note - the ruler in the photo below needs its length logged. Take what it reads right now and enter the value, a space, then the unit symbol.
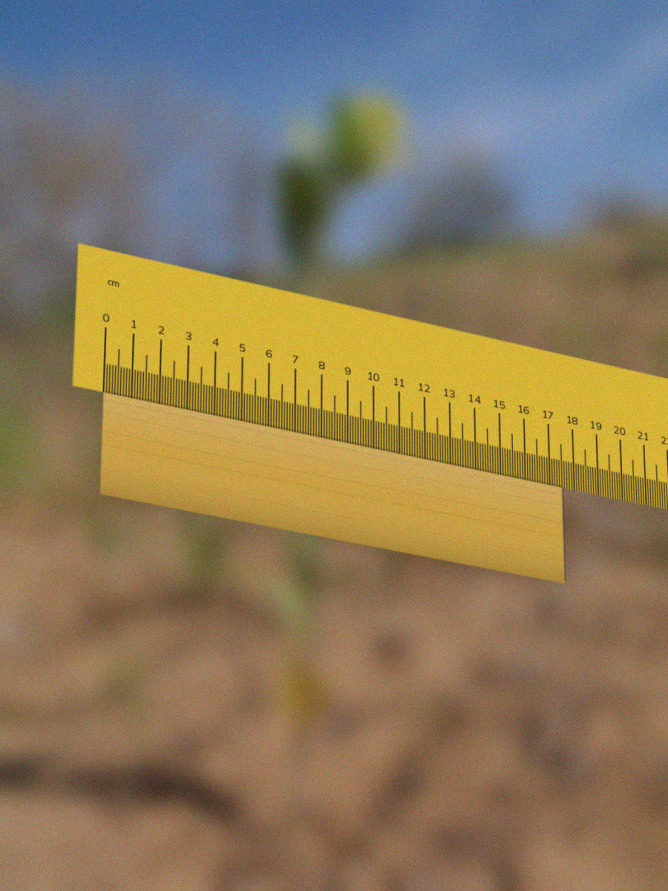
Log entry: 17.5 cm
